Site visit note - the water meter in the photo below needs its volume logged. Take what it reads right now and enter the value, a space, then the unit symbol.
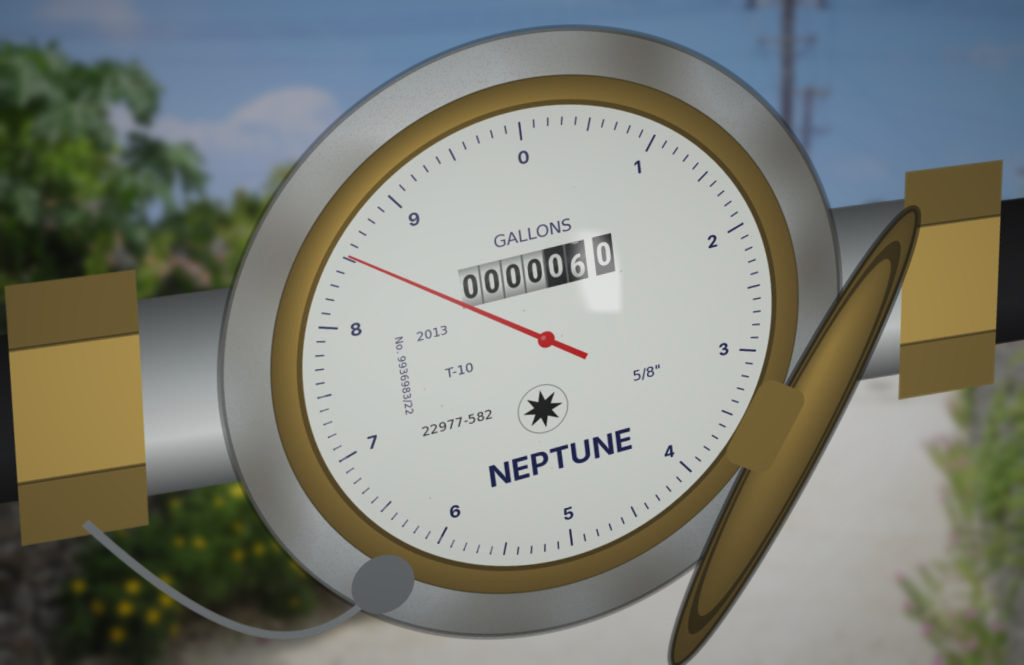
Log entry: 58.5 gal
